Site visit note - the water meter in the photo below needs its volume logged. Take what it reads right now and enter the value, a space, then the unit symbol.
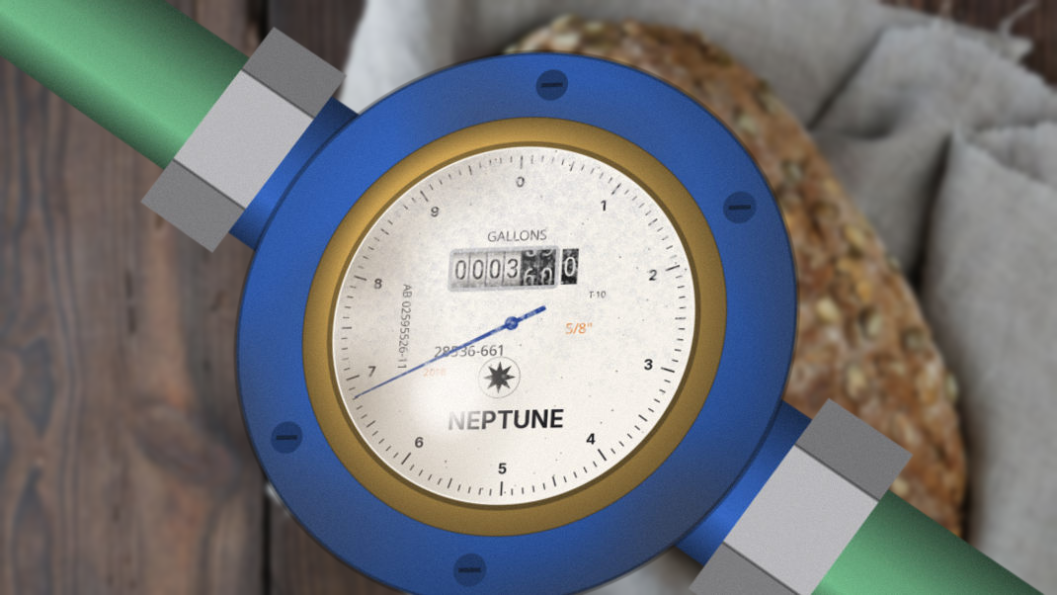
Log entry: 3596.8 gal
